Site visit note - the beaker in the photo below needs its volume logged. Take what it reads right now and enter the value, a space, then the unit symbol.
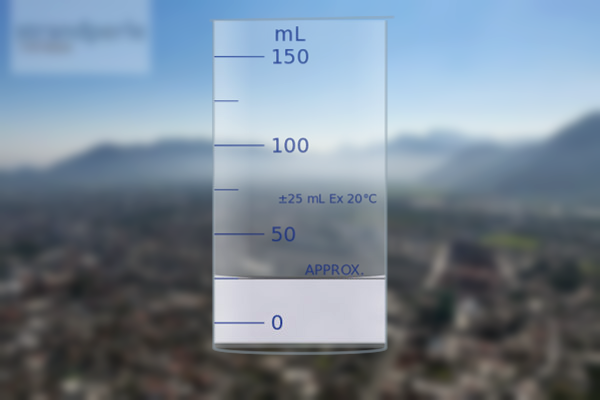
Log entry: 25 mL
